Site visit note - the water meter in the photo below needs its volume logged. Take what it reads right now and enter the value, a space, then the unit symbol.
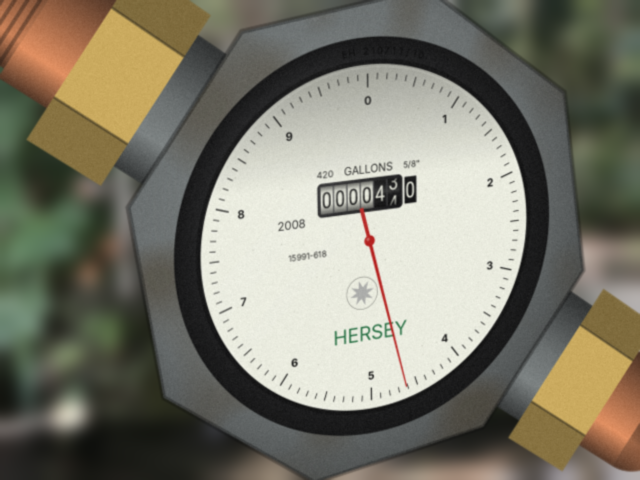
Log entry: 434.6 gal
